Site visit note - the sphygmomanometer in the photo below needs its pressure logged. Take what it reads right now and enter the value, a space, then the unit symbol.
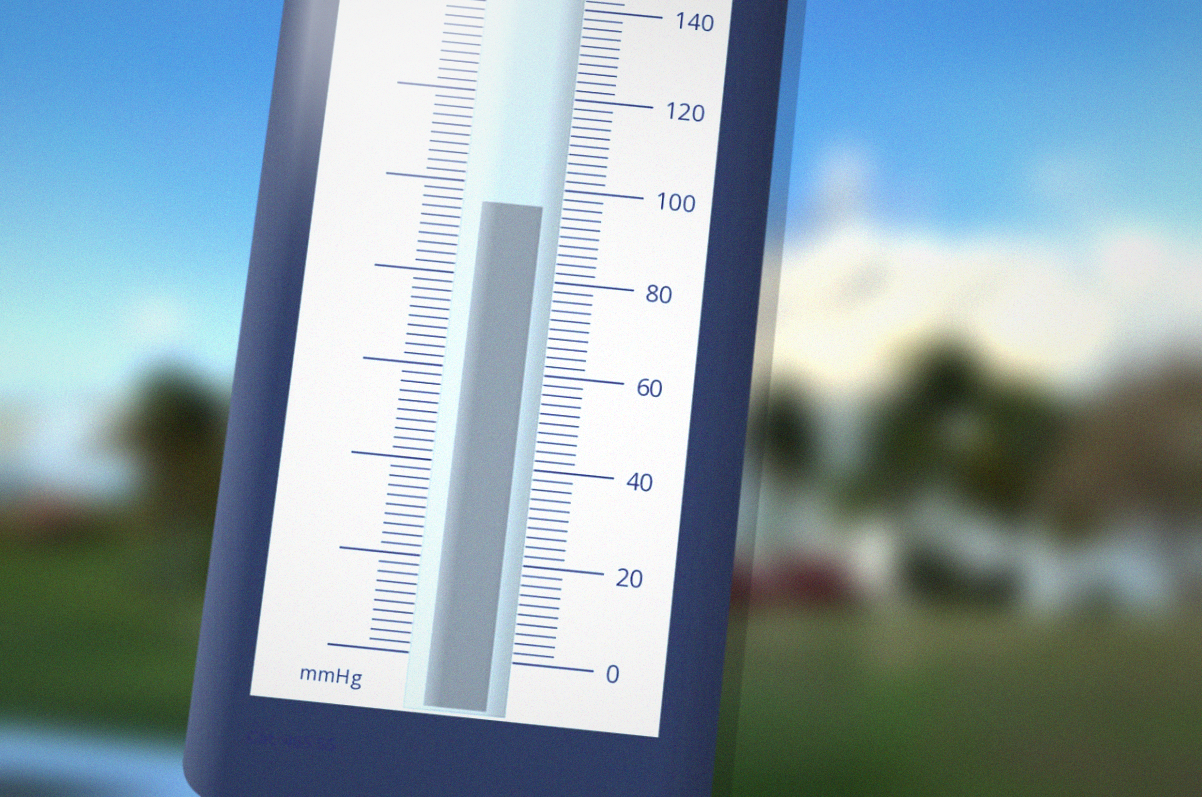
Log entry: 96 mmHg
